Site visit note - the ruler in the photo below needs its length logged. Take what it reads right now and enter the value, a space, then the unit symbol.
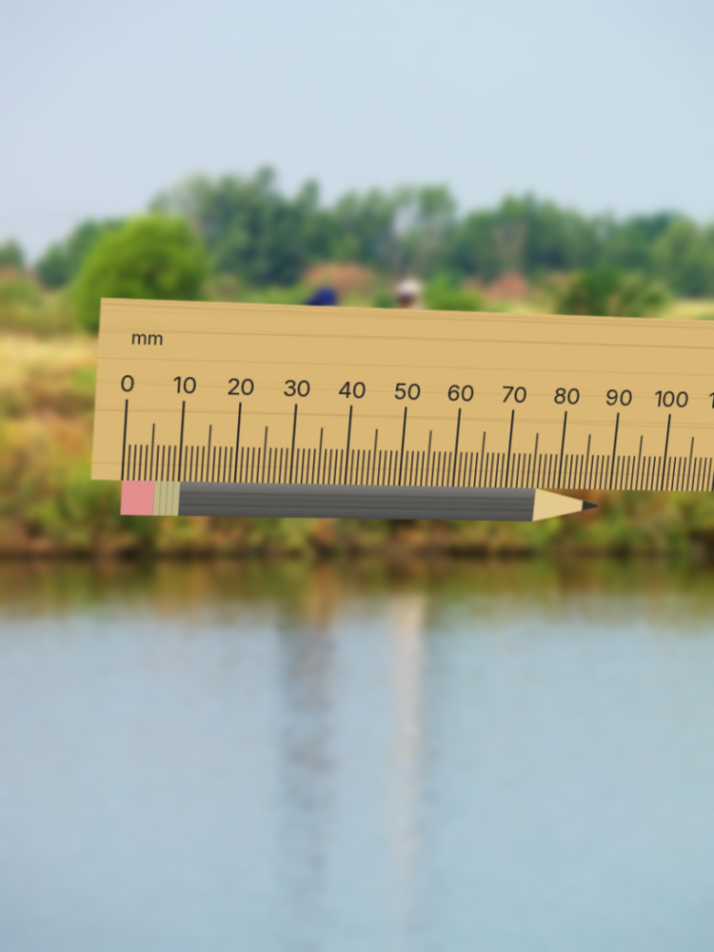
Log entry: 88 mm
